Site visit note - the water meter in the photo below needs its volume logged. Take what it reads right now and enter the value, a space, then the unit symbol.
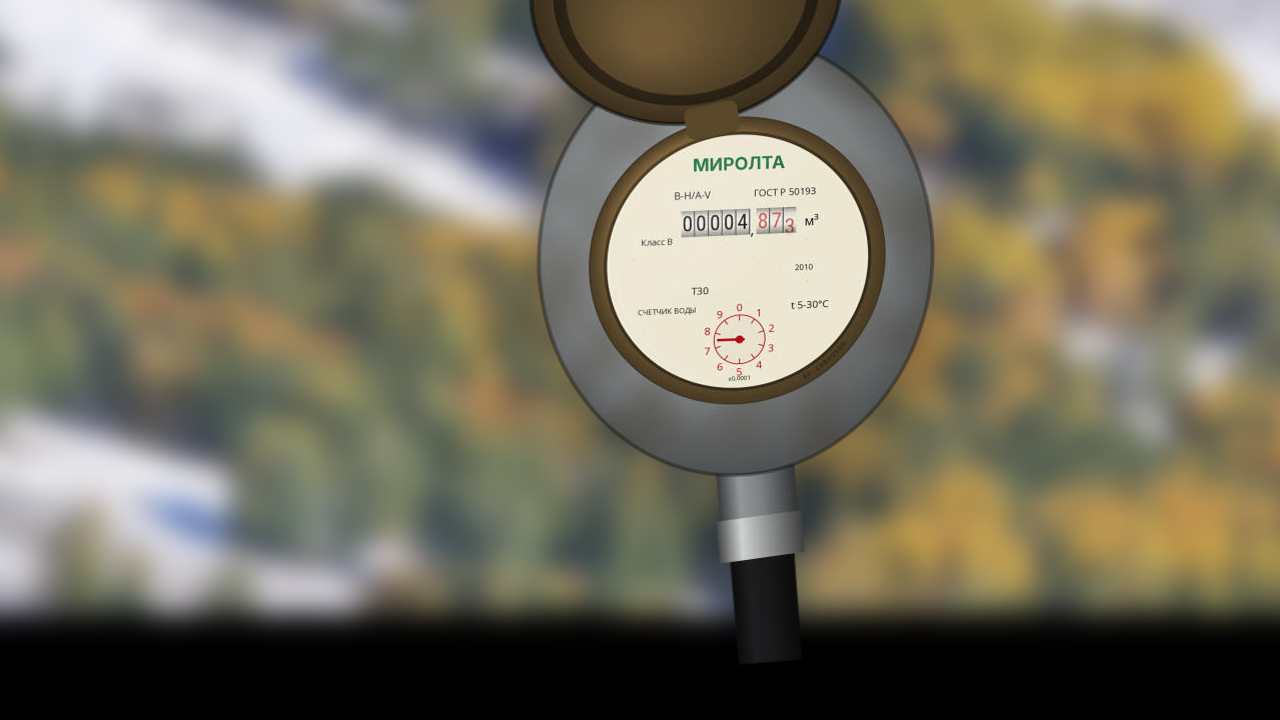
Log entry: 4.8727 m³
